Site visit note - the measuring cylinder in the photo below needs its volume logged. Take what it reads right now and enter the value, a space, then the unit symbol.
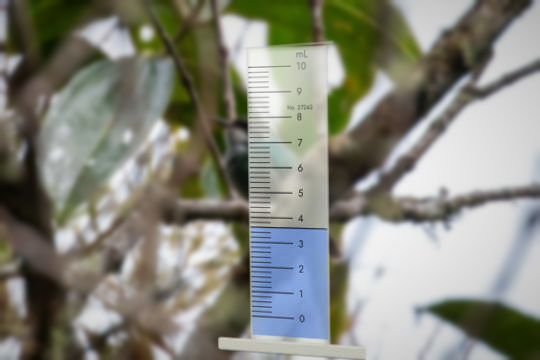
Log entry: 3.6 mL
